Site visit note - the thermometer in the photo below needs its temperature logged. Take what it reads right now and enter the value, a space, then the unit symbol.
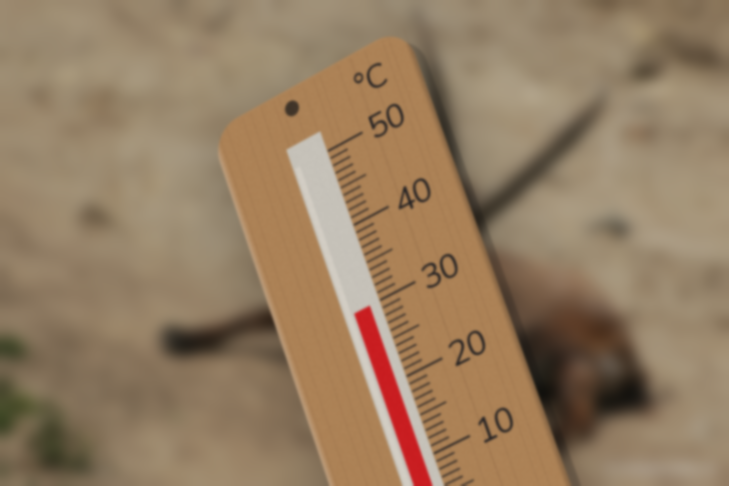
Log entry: 30 °C
